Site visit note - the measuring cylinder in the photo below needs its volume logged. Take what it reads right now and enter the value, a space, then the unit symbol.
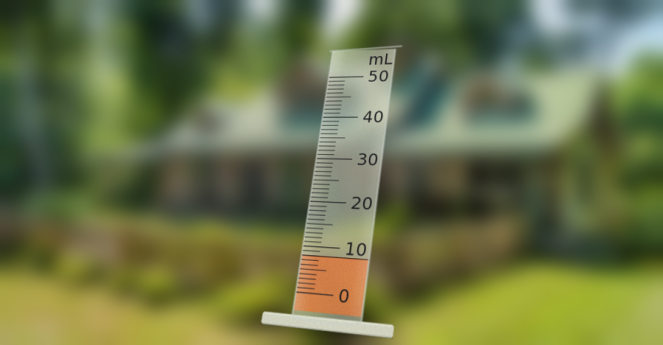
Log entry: 8 mL
